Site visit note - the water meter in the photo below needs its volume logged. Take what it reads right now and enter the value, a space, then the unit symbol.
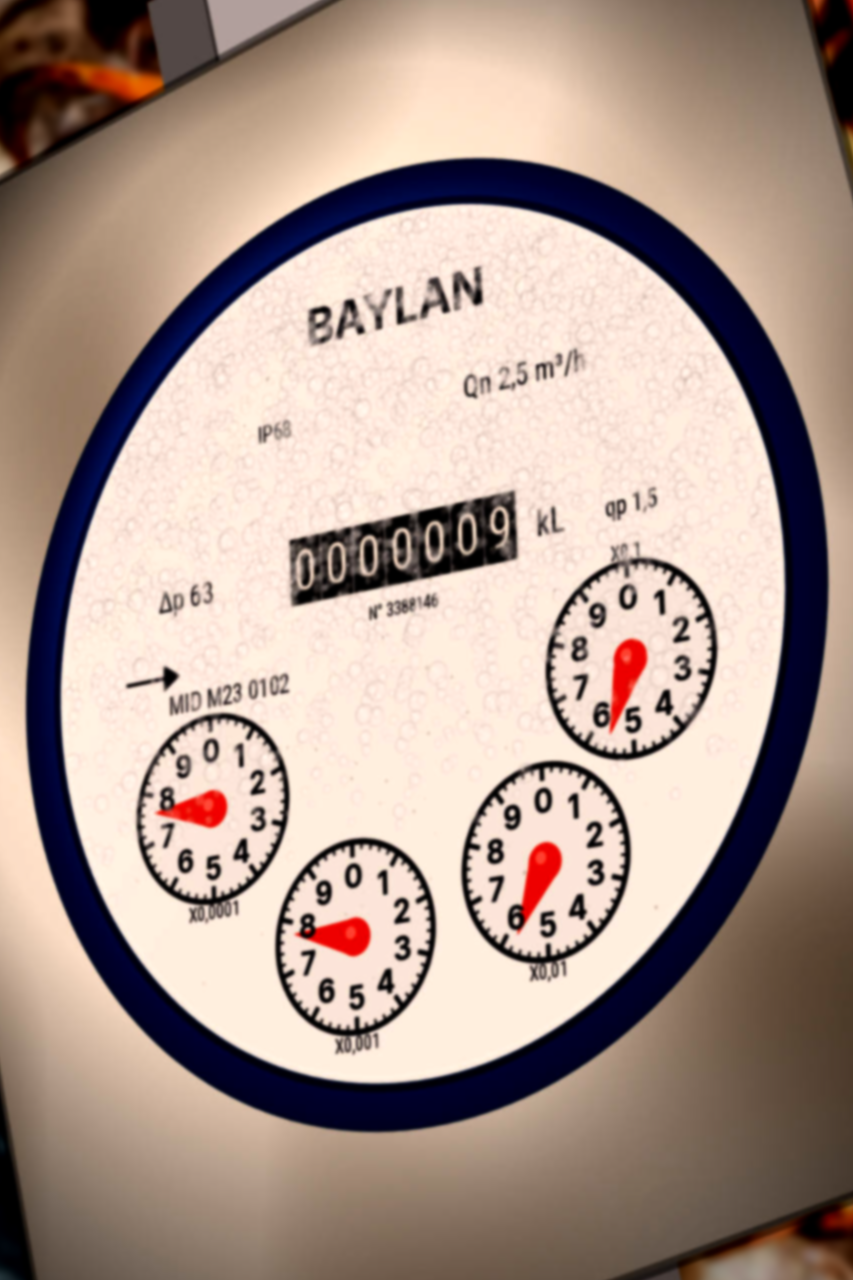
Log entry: 9.5577 kL
